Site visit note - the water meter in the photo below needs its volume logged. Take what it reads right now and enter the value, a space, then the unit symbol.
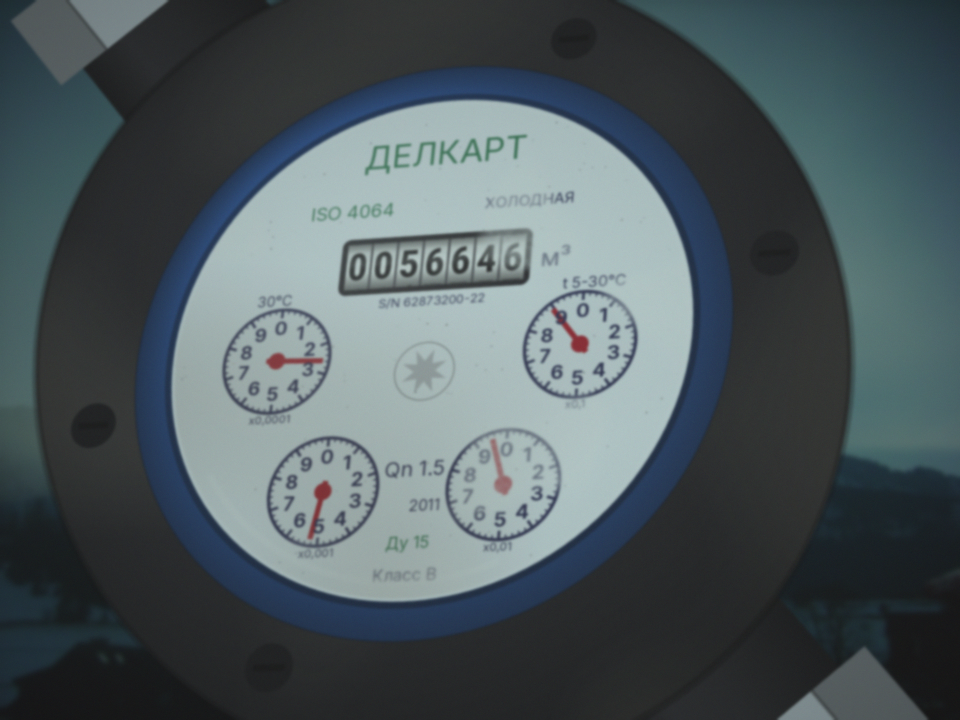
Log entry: 56646.8952 m³
